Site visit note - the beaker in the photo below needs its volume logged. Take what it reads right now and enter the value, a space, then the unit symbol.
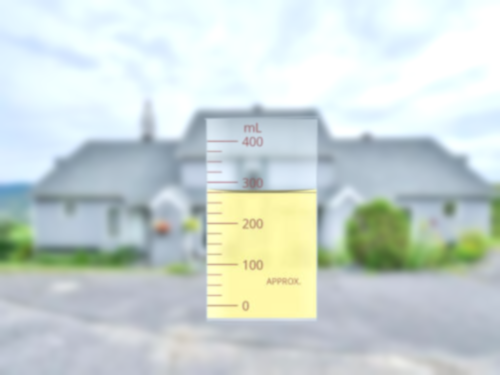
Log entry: 275 mL
